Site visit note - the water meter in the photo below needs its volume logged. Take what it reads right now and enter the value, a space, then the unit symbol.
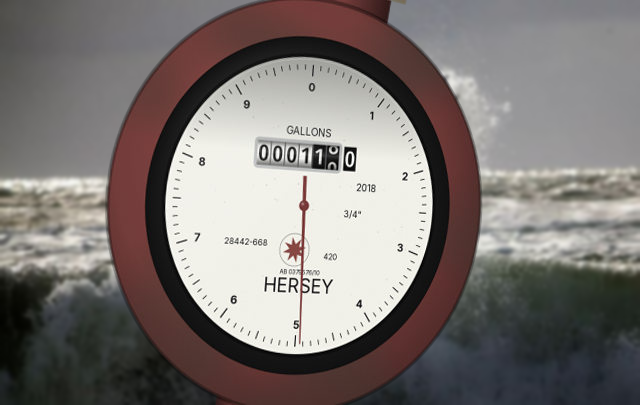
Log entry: 1184.9 gal
